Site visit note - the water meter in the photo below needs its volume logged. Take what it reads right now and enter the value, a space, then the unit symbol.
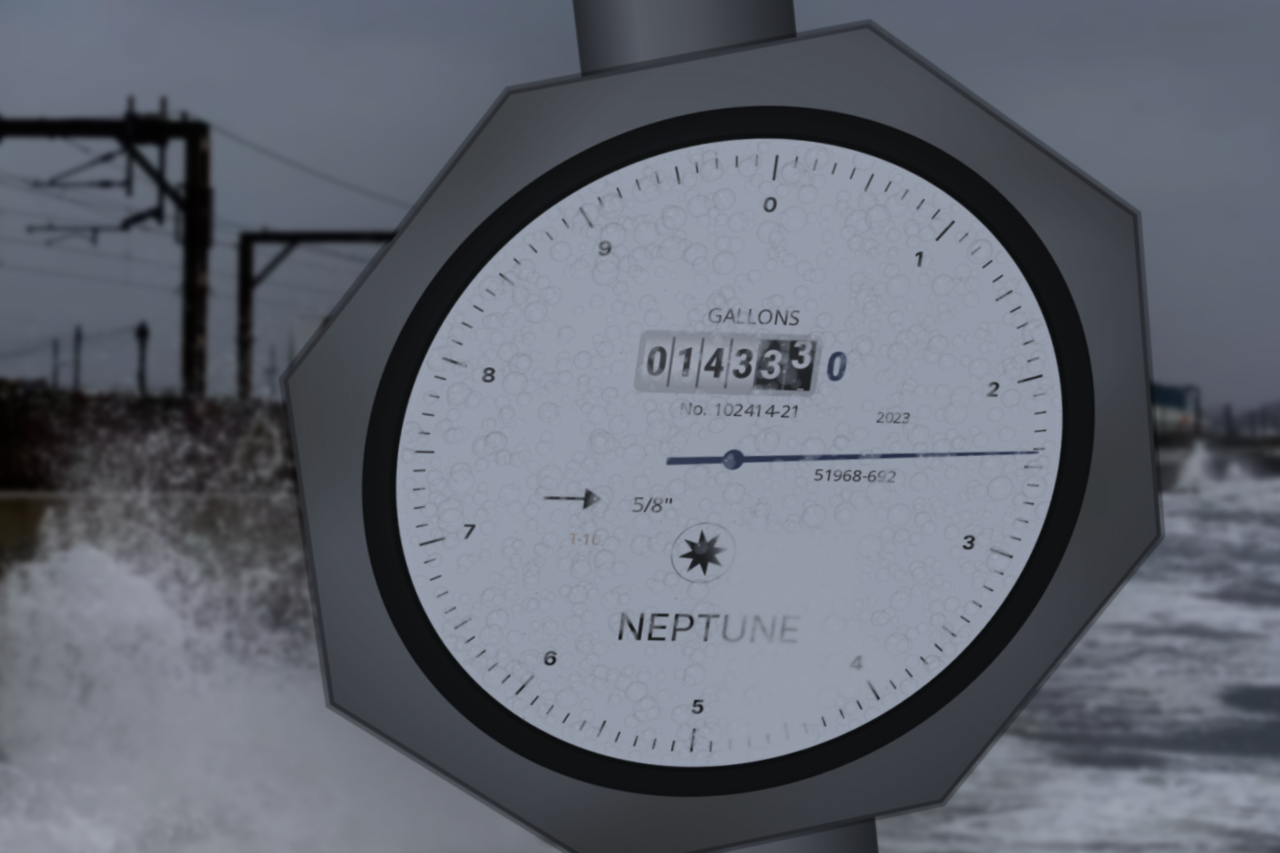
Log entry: 143332.4 gal
